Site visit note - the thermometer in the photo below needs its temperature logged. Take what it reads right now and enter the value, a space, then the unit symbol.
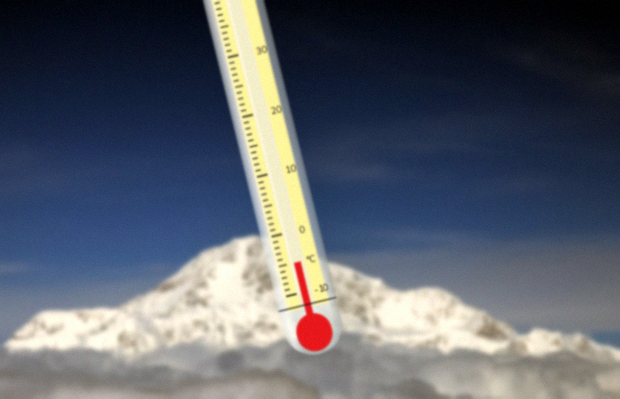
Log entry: -5 °C
